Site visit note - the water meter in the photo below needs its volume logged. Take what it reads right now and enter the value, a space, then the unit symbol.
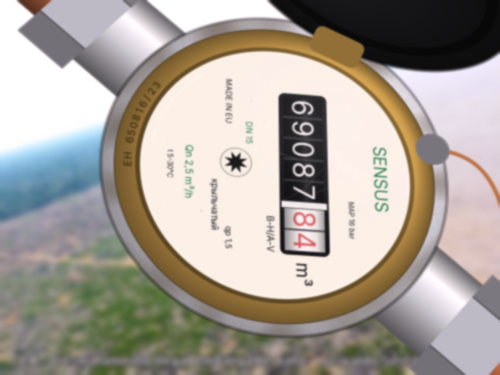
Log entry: 69087.84 m³
